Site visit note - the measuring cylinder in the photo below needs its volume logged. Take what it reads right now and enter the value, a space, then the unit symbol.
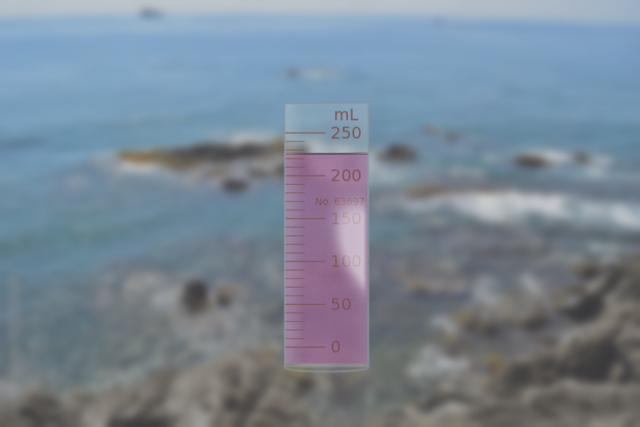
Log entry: 225 mL
